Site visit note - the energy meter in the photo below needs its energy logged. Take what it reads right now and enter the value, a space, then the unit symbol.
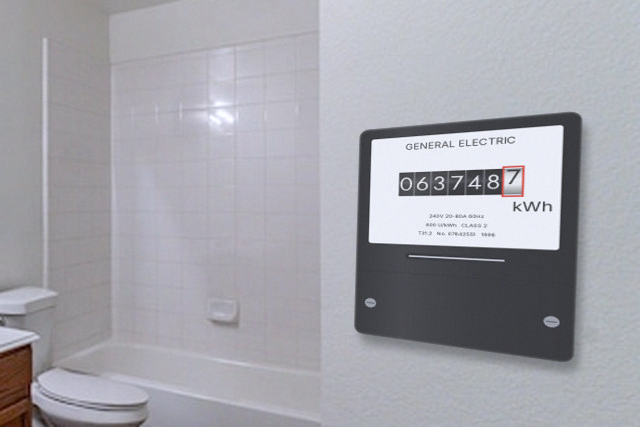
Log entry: 63748.7 kWh
